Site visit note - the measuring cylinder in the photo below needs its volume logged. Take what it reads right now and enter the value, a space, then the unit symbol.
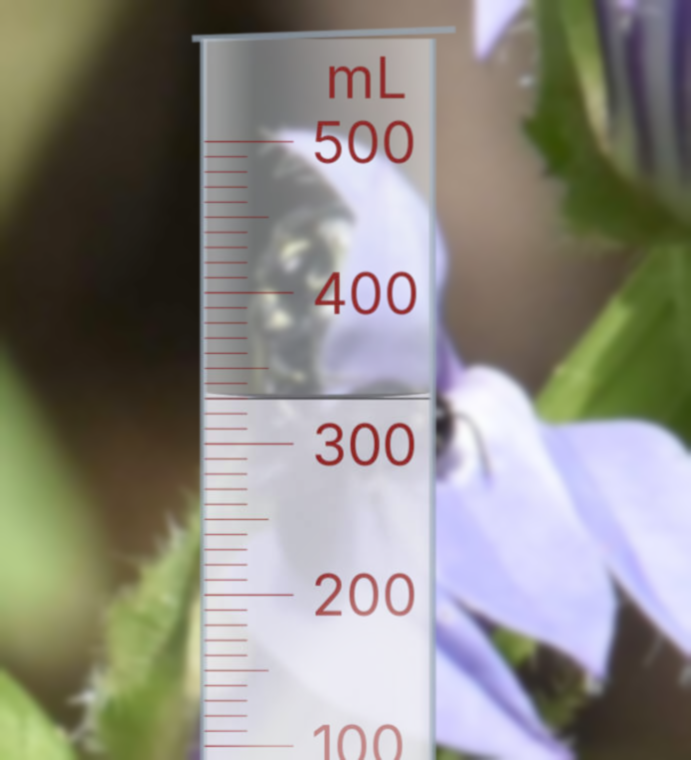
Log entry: 330 mL
